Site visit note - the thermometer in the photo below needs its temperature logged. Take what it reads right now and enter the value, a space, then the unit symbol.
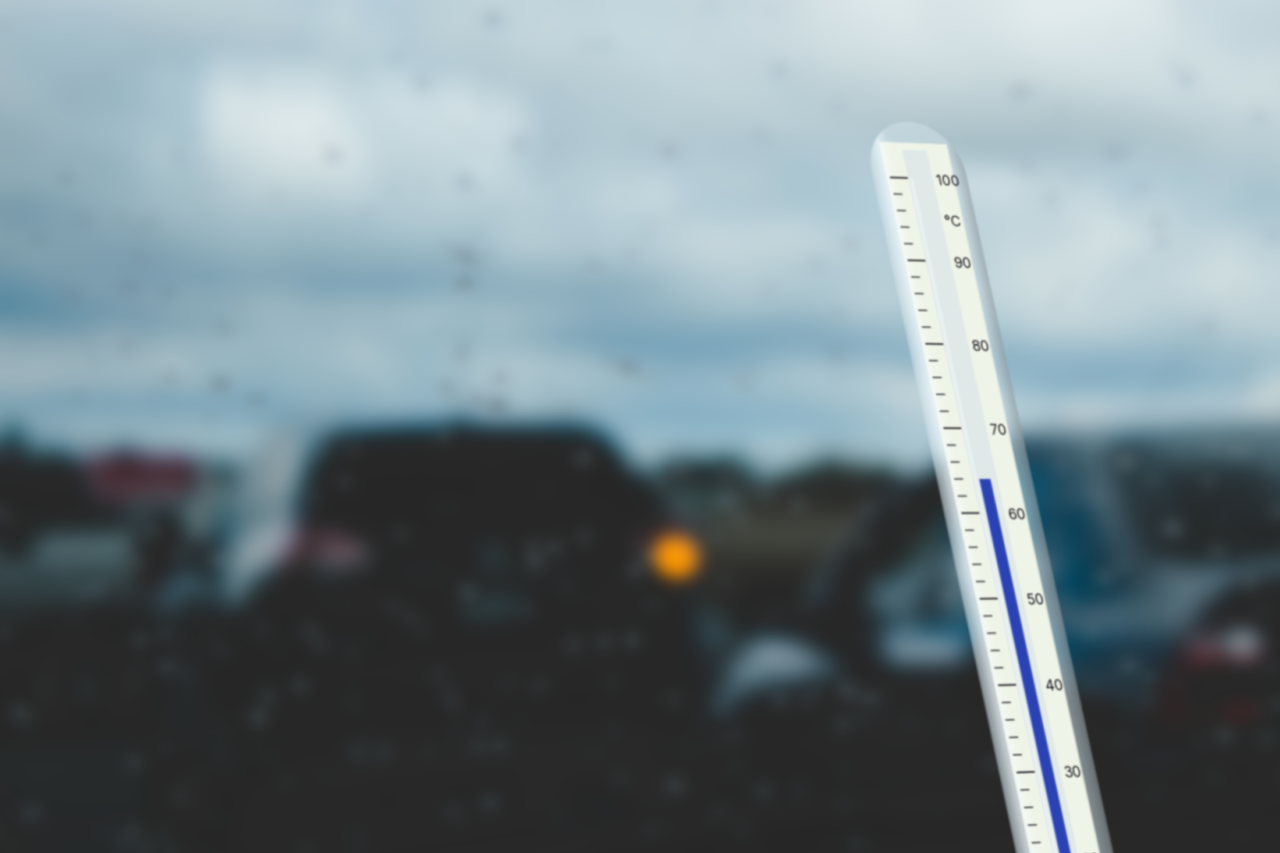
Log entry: 64 °C
